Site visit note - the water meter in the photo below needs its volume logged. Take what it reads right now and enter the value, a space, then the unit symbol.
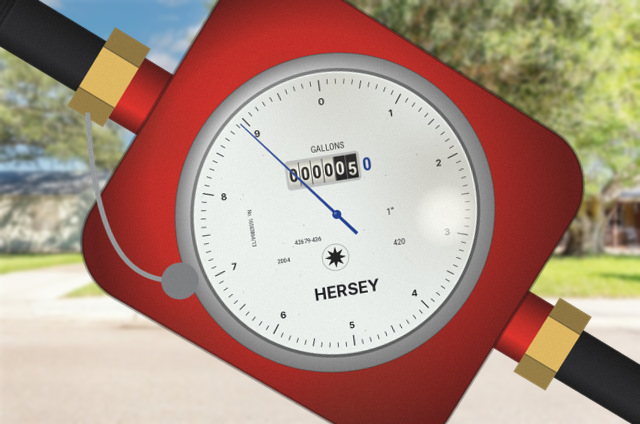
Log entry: 48.9 gal
